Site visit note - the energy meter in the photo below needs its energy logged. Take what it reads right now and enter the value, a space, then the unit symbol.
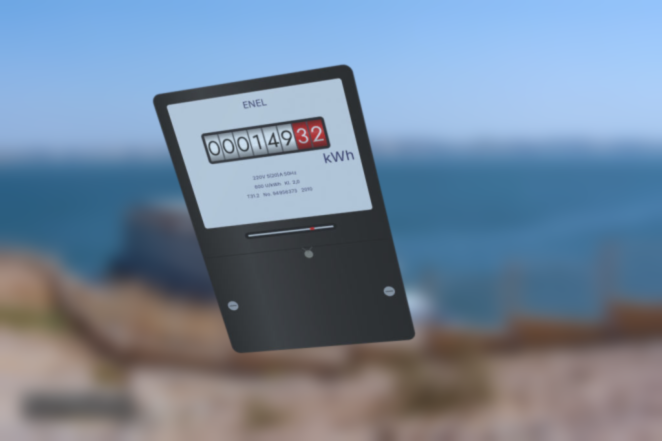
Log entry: 149.32 kWh
